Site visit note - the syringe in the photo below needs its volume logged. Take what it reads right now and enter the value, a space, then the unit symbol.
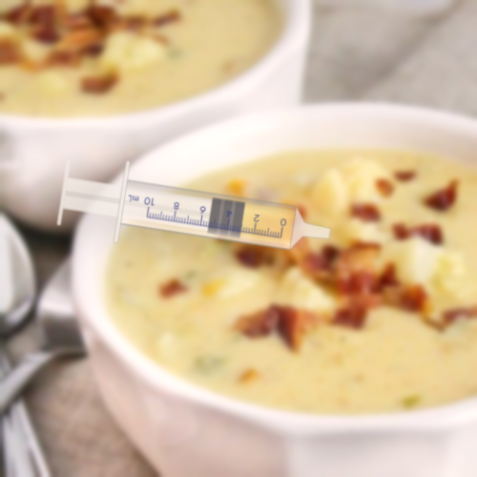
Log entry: 3 mL
